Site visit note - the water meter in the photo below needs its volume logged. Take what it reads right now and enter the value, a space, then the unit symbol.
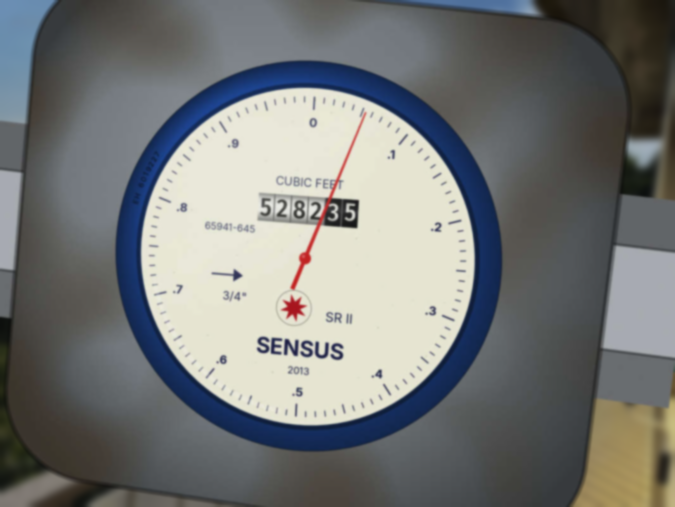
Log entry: 528235.05 ft³
